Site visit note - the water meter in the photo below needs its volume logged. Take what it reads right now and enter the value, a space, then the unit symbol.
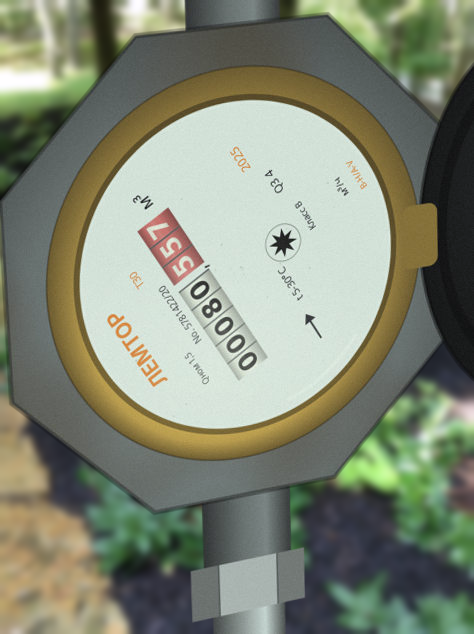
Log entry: 80.557 m³
